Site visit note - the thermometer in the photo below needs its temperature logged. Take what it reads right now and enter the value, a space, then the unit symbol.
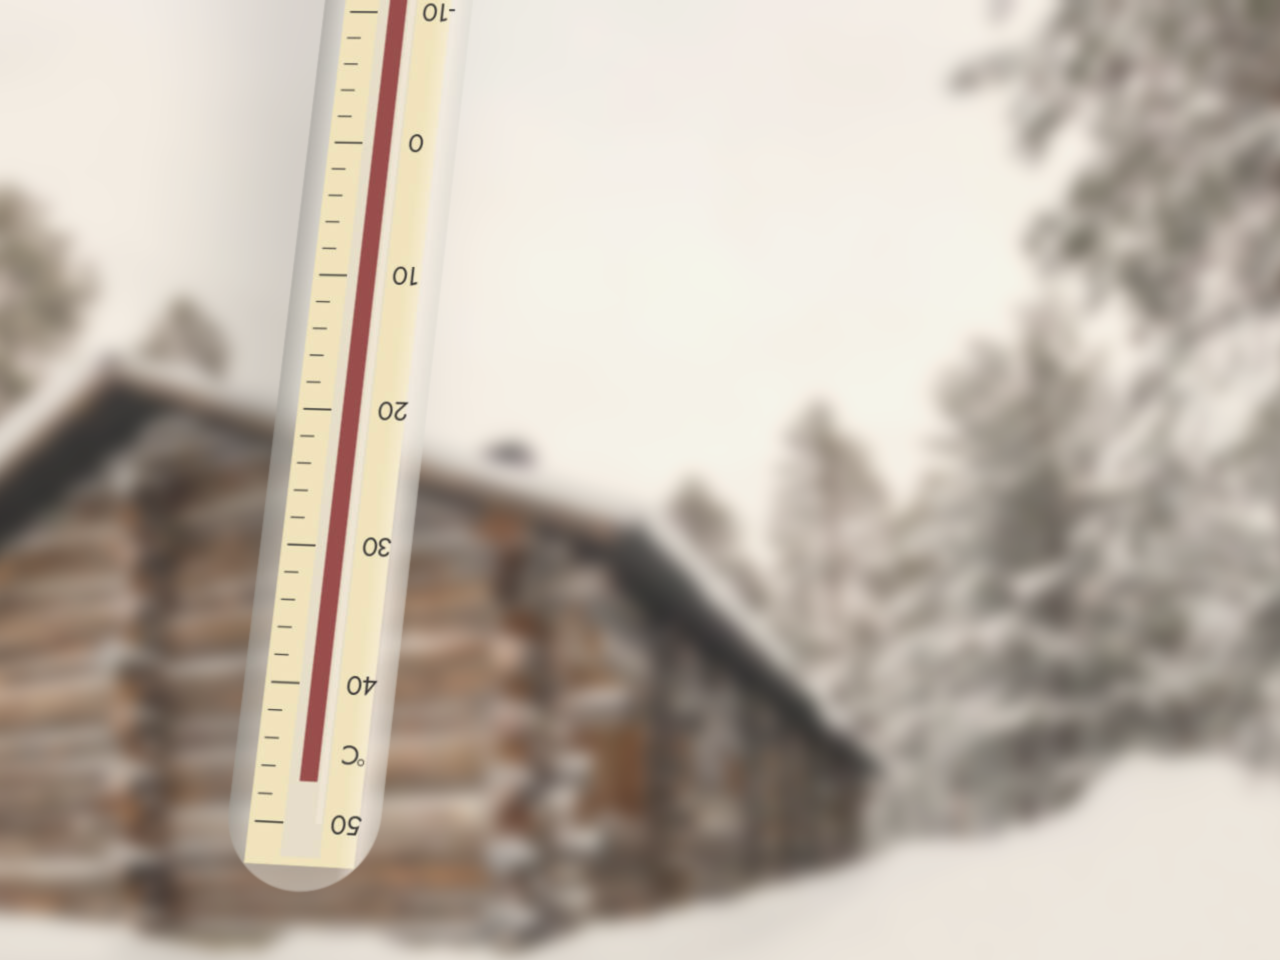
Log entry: 47 °C
